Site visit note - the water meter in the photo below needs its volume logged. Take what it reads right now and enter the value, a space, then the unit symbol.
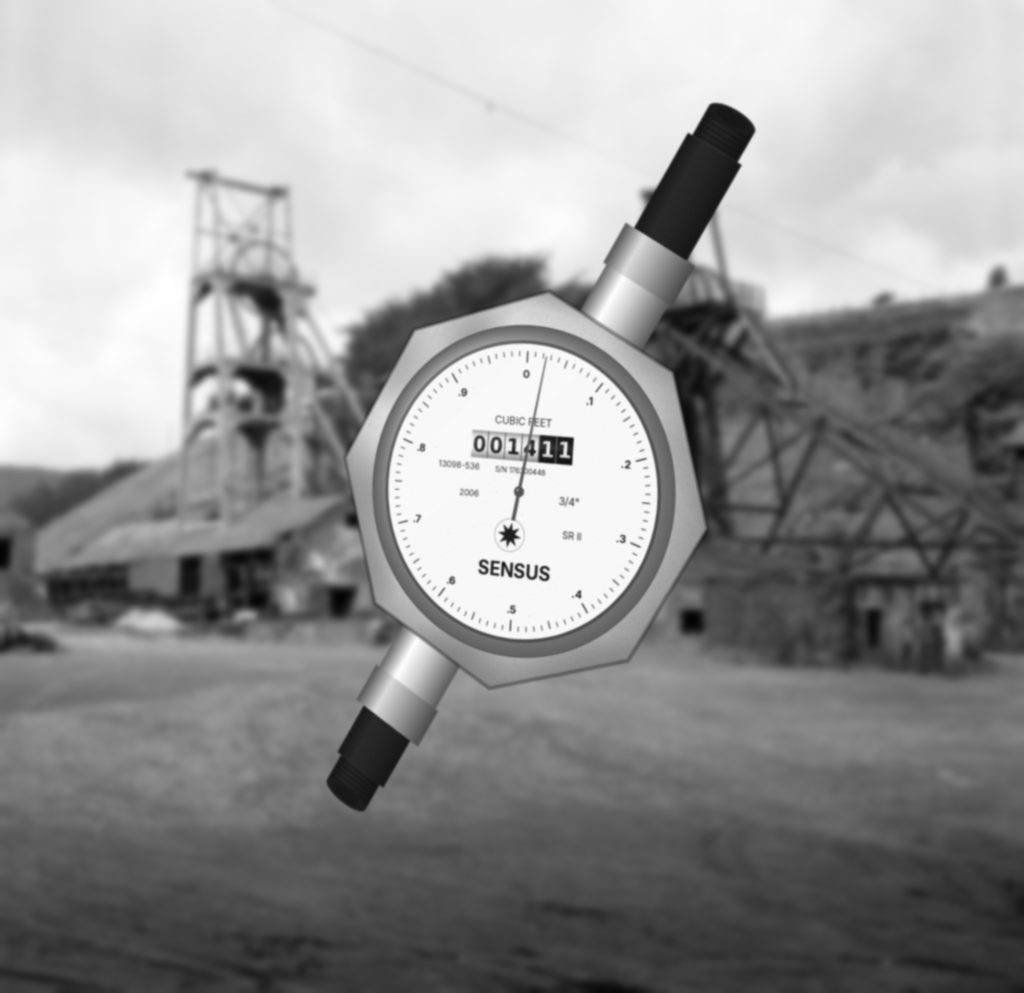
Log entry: 1411.02 ft³
